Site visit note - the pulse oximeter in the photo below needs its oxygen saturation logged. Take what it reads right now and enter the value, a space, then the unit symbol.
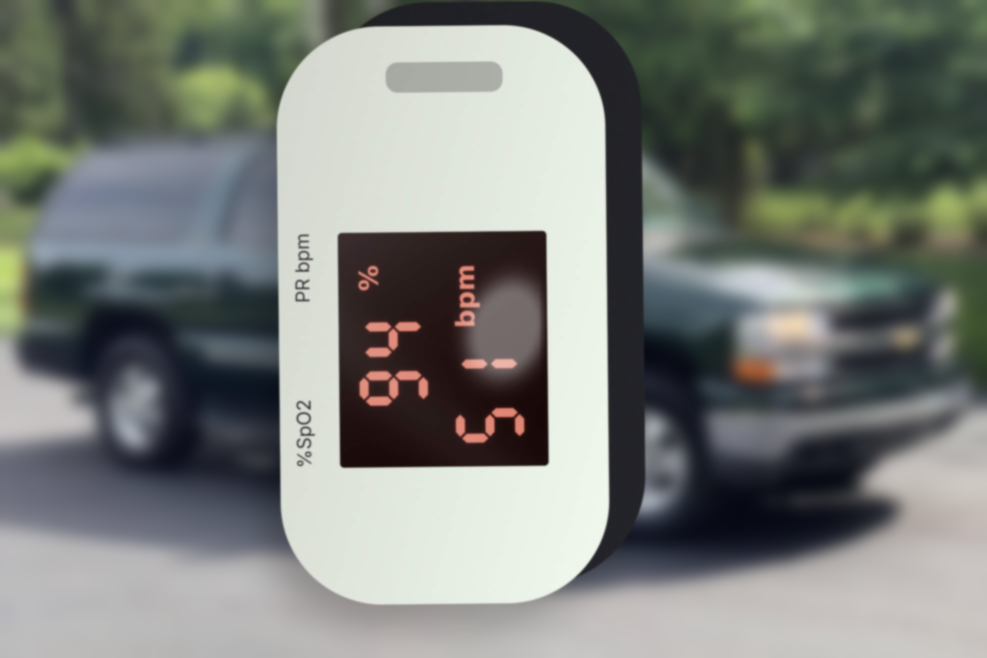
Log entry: 94 %
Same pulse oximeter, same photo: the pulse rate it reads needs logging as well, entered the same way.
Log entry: 51 bpm
